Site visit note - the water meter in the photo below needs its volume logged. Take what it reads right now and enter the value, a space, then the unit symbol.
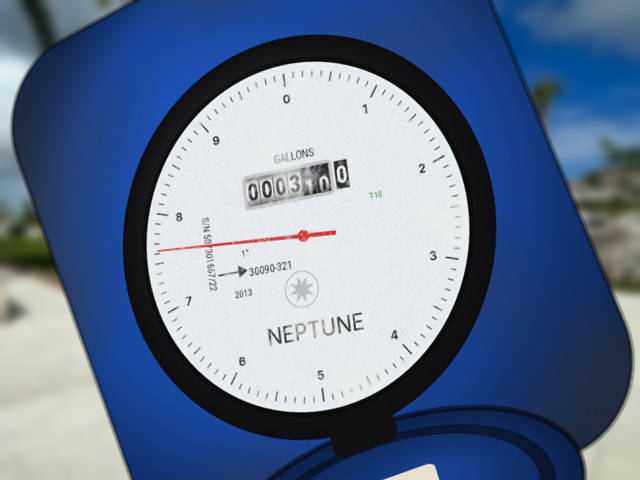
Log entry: 3097.6 gal
